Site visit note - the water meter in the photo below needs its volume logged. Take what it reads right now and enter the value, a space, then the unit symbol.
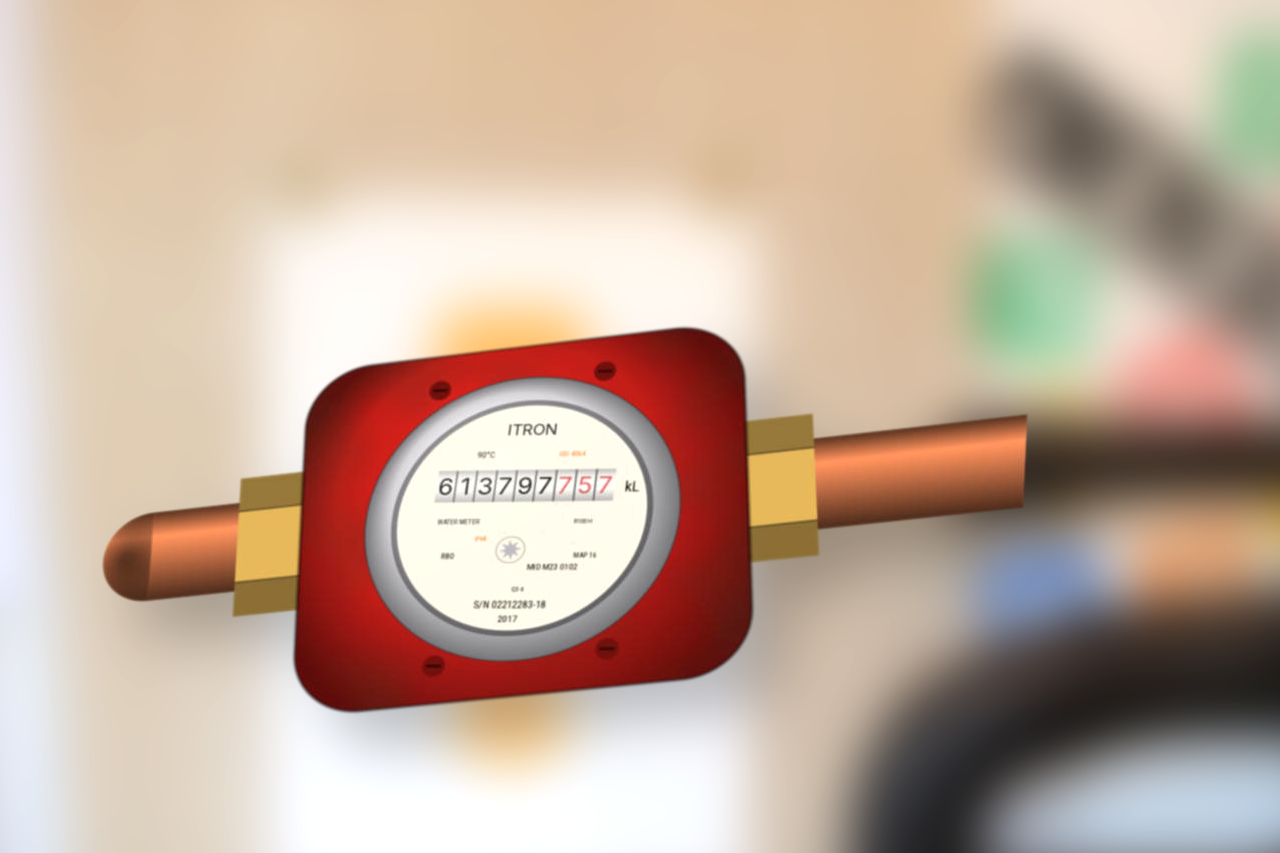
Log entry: 613797.757 kL
